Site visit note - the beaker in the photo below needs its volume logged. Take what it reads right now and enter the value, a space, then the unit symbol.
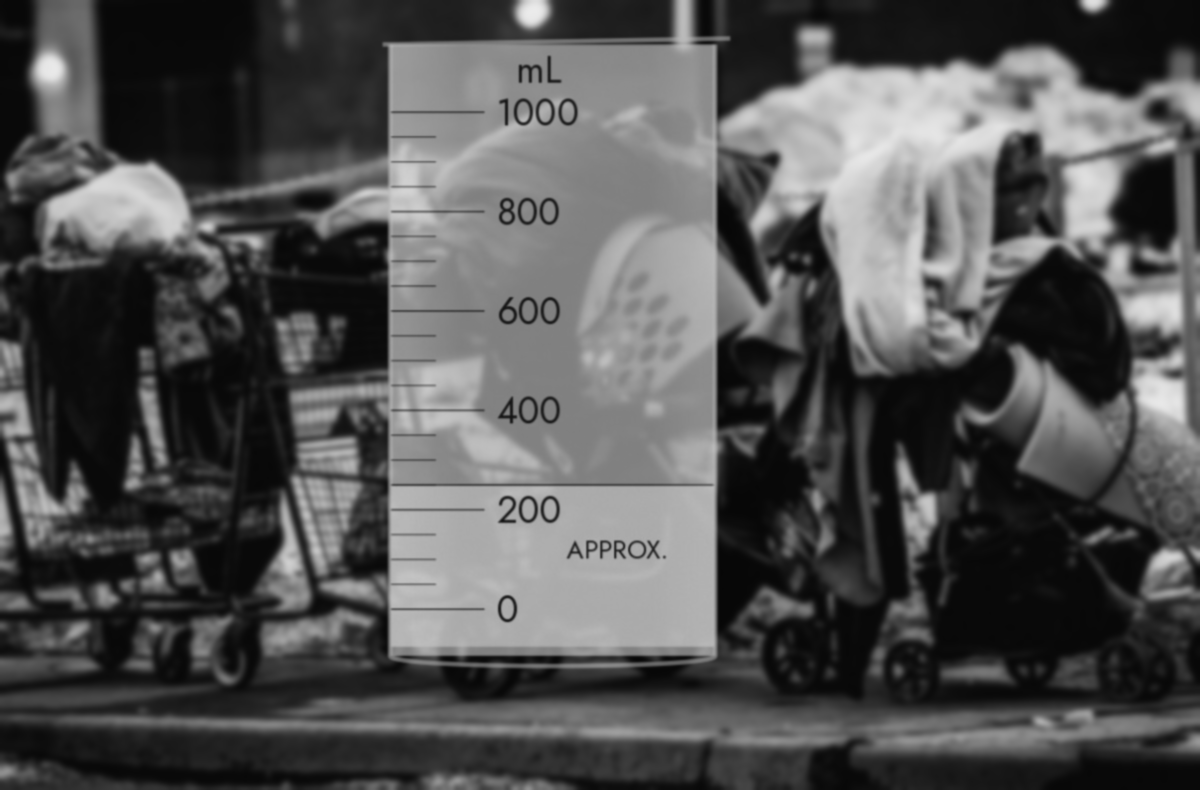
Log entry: 250 mL
